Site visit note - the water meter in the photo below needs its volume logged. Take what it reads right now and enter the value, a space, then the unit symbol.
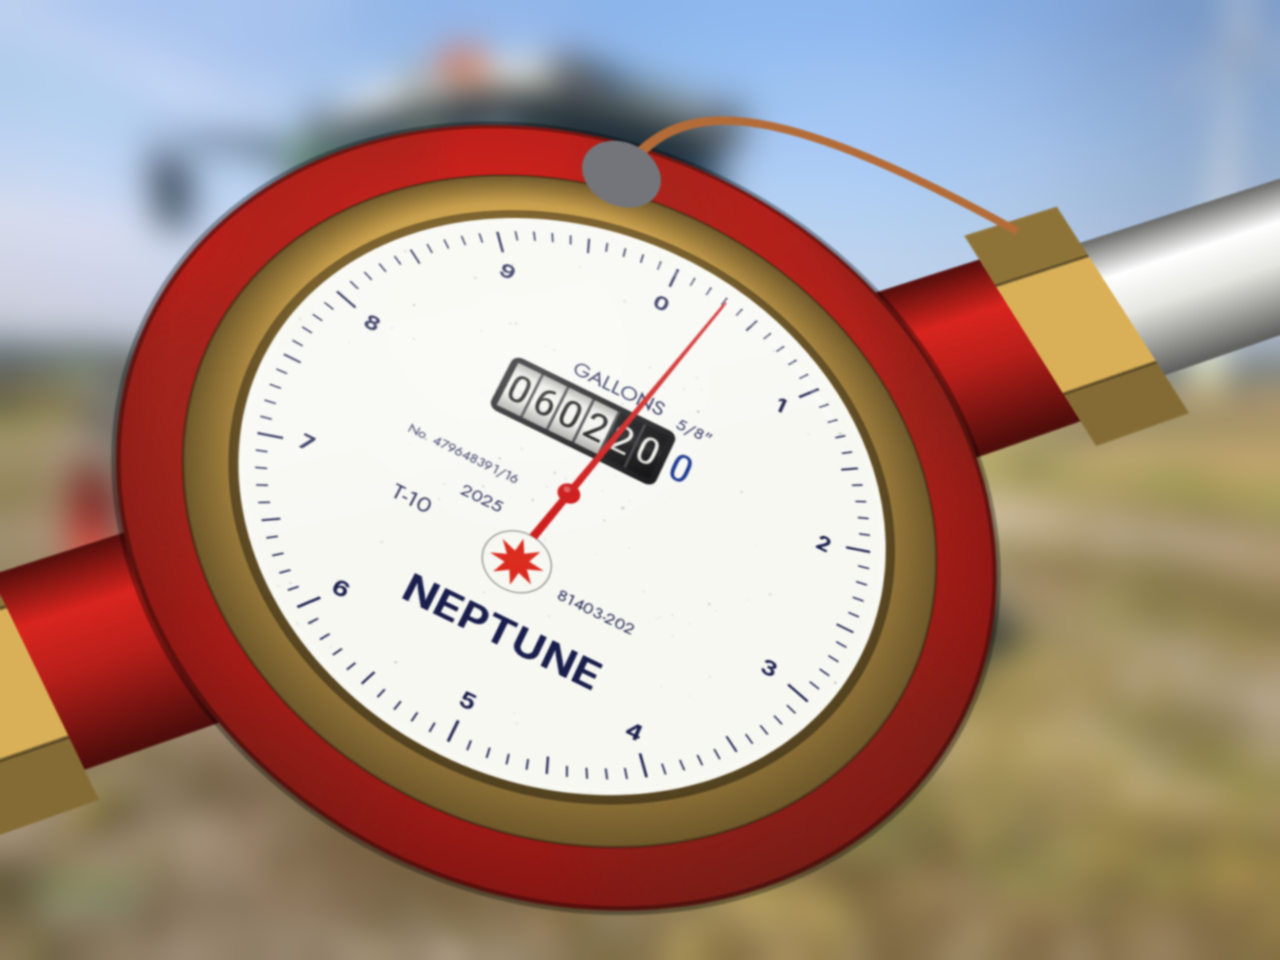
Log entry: 602200.3 gal
